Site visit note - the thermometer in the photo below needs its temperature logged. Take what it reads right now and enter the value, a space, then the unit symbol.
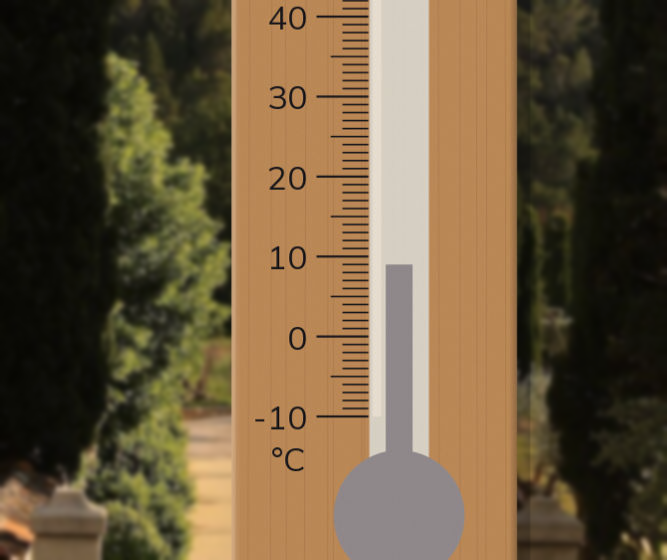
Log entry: 9 °C
